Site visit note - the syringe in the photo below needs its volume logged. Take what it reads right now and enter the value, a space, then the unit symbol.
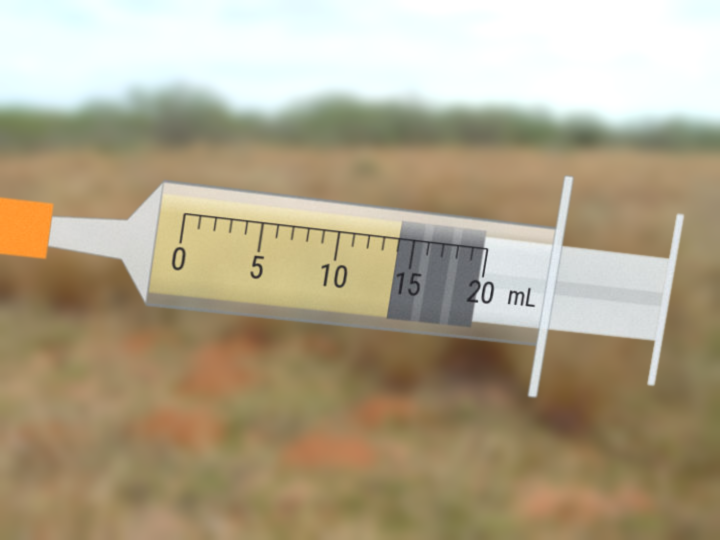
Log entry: 14 mL
